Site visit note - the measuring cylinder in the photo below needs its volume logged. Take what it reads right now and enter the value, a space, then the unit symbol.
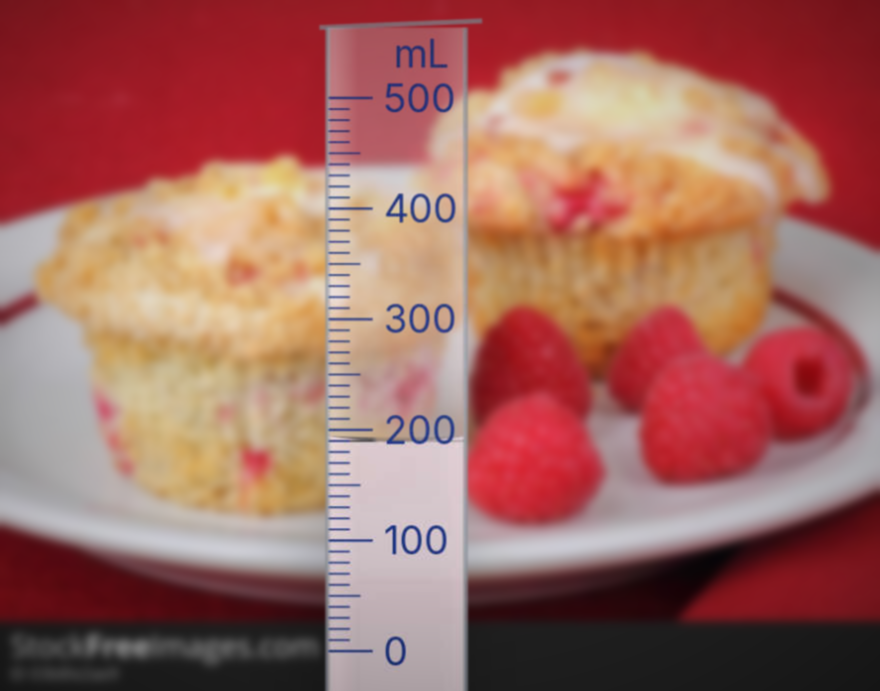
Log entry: 190 mL
